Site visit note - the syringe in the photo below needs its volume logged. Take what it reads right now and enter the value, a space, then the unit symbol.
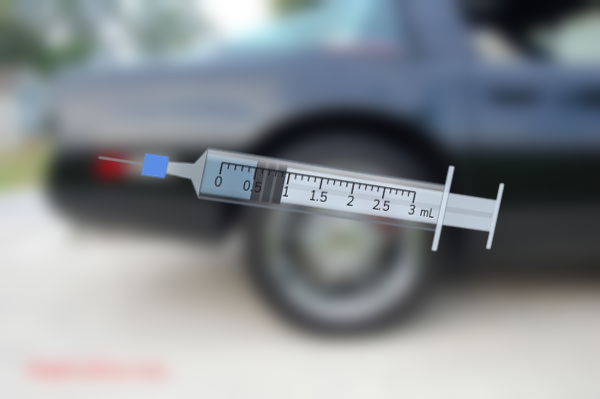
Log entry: 0.5 mL
